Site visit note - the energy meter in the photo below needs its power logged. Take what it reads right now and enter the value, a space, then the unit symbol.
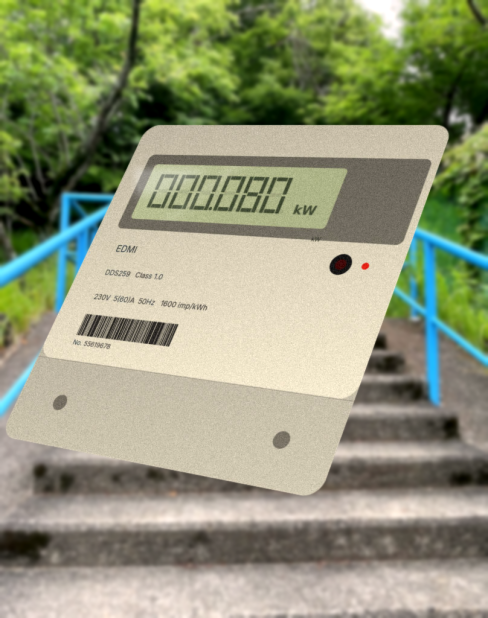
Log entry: 0.080 kW
